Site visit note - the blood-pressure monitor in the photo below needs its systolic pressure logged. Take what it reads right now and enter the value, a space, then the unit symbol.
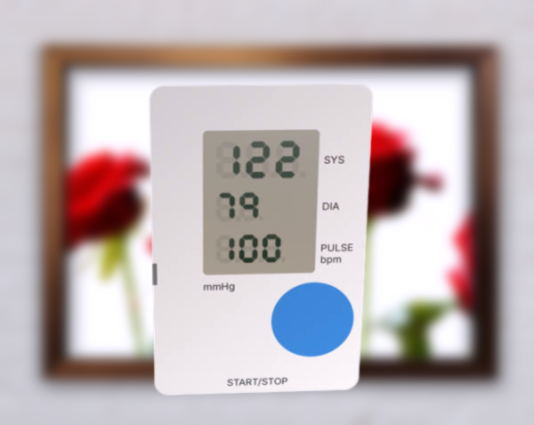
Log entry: 122 mmHg
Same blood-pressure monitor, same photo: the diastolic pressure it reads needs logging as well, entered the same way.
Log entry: 79 mmHg
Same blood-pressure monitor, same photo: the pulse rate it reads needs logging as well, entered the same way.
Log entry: 100 bpm
